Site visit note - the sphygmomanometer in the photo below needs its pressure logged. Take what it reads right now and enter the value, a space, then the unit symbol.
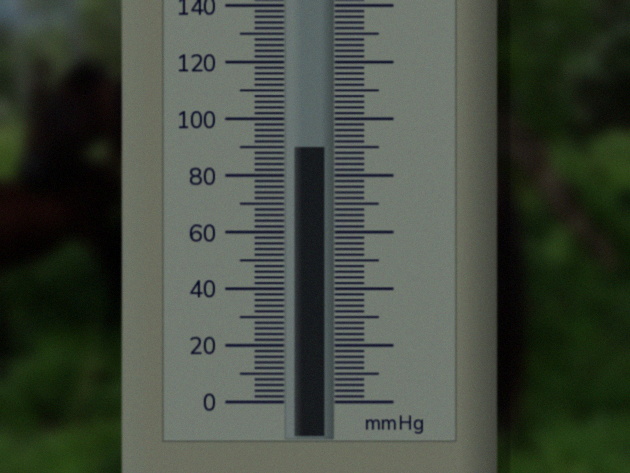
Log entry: 90 mmHg
